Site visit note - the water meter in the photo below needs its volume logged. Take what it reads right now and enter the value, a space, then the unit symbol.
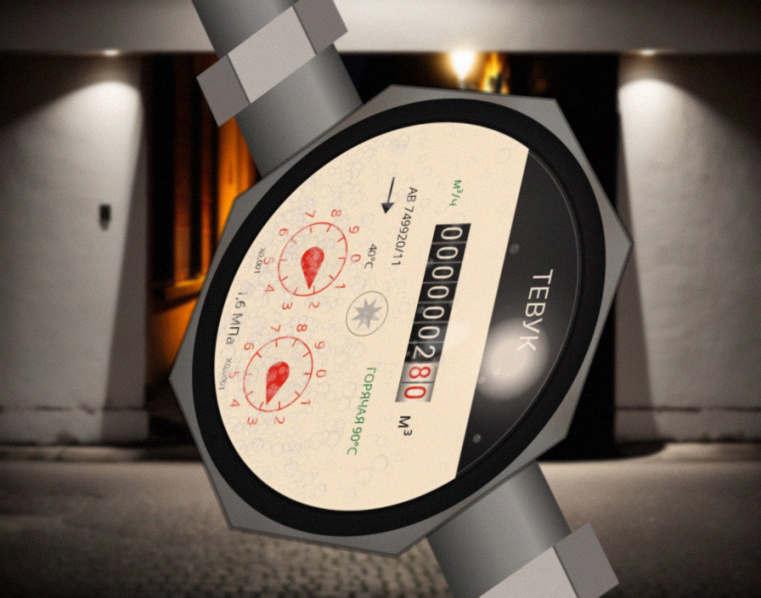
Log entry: 2.8022 m³
